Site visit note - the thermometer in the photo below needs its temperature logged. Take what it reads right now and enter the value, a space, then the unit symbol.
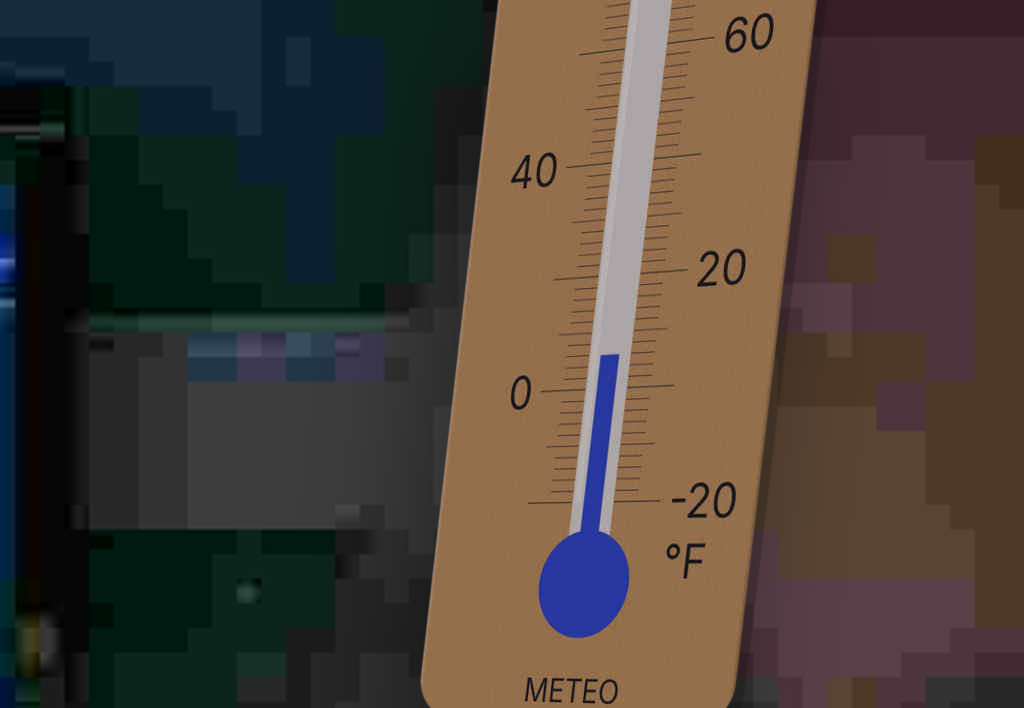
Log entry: 6 °F
